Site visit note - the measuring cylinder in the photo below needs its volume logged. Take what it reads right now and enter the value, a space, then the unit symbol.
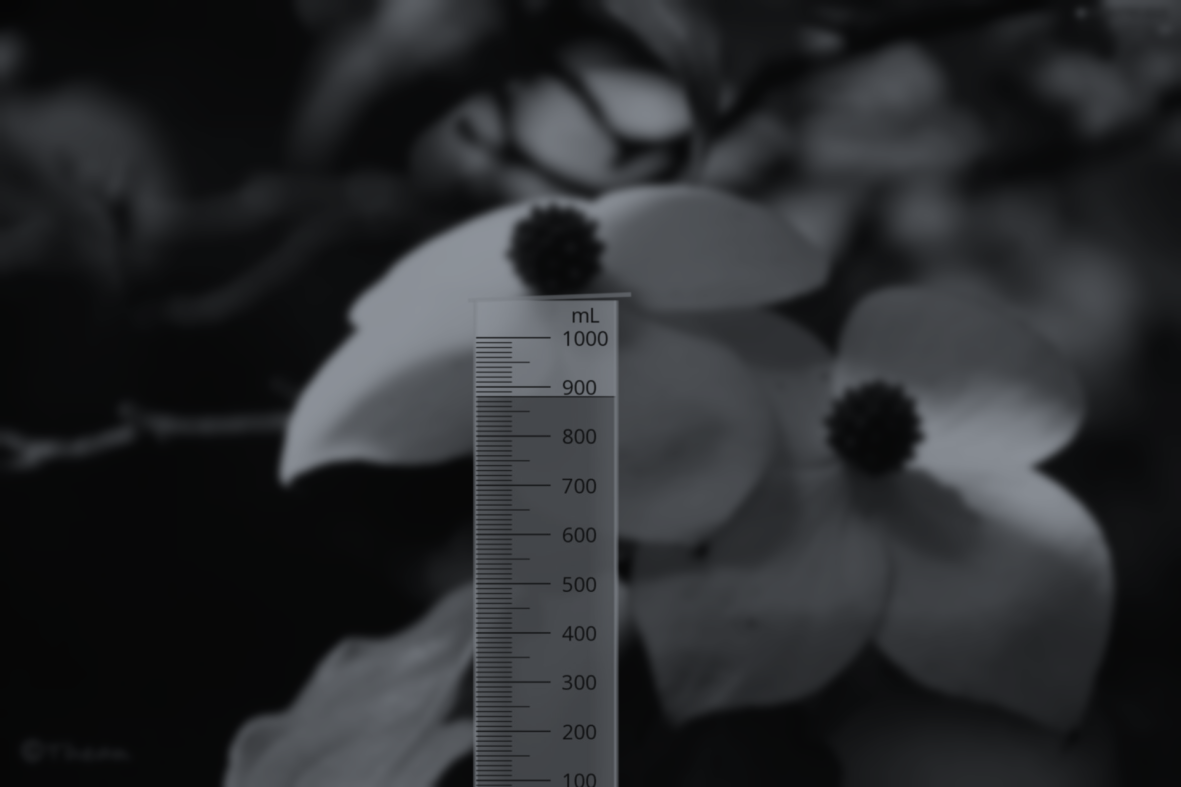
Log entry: 880 mL
